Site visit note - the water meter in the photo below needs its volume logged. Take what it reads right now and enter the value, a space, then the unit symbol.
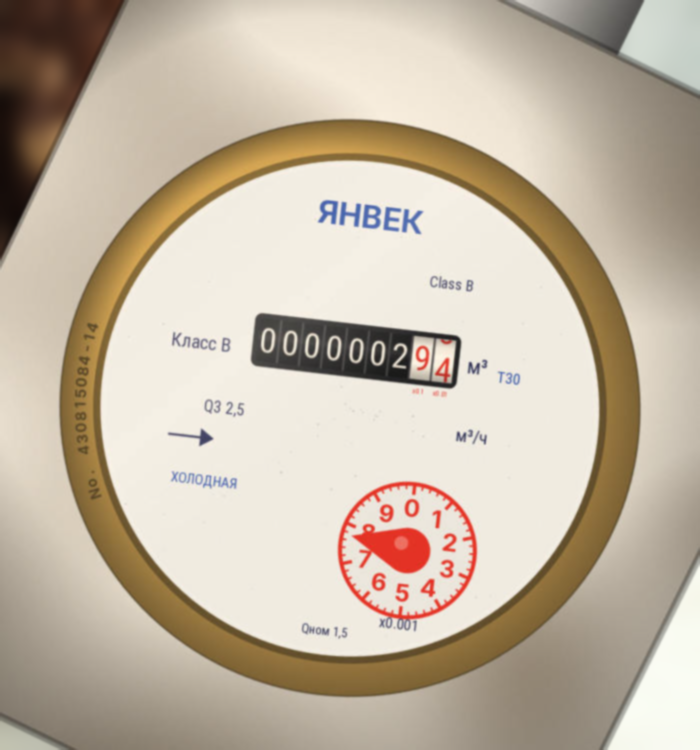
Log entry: 2.937 m³
